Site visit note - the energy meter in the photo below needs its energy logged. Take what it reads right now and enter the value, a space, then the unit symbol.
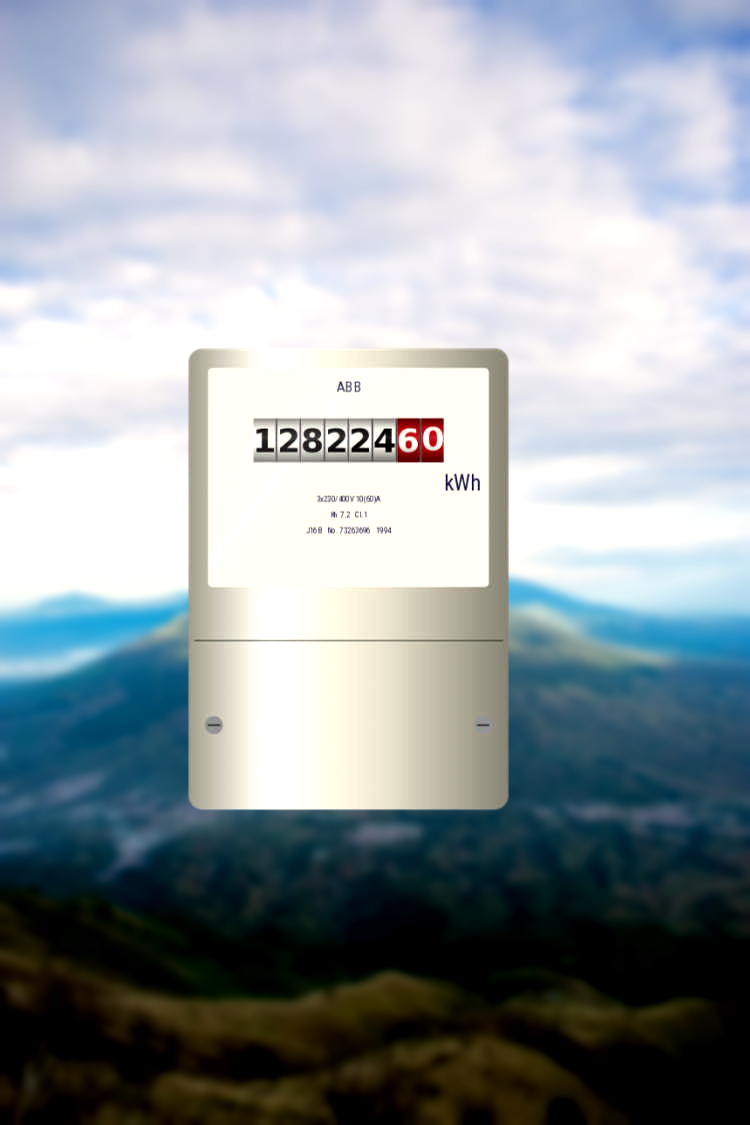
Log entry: 128224.60 kWh
